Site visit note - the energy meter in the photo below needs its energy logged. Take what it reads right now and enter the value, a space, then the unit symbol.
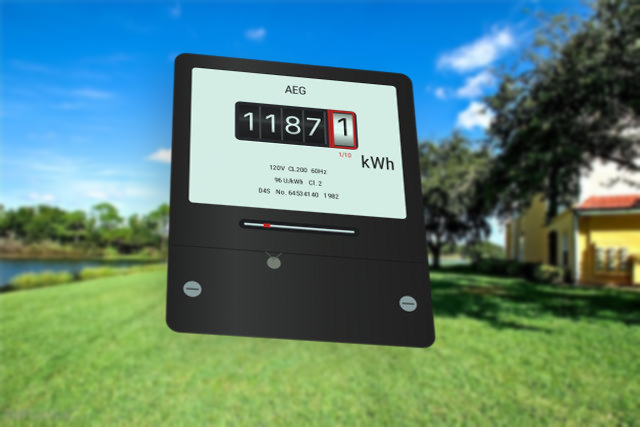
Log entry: 1187.1 kWh
